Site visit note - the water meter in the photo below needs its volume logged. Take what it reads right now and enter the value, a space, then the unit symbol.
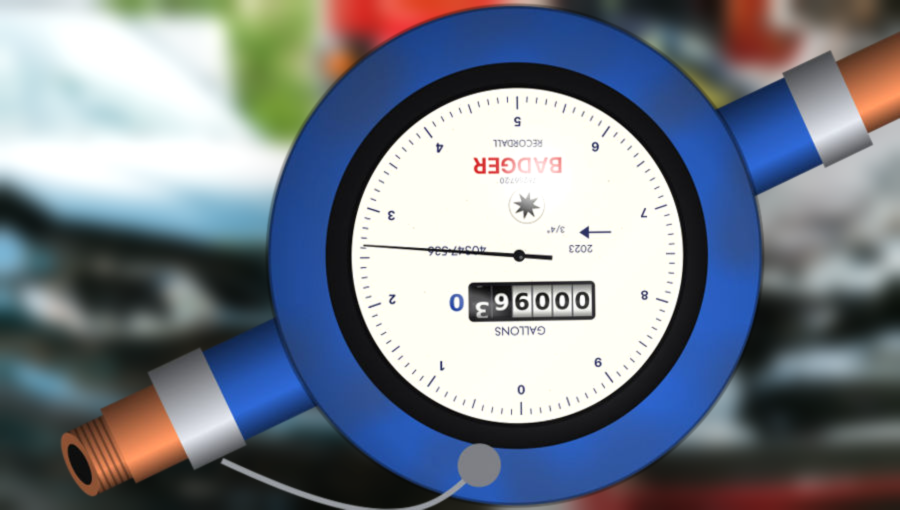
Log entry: 9632.6 gal
